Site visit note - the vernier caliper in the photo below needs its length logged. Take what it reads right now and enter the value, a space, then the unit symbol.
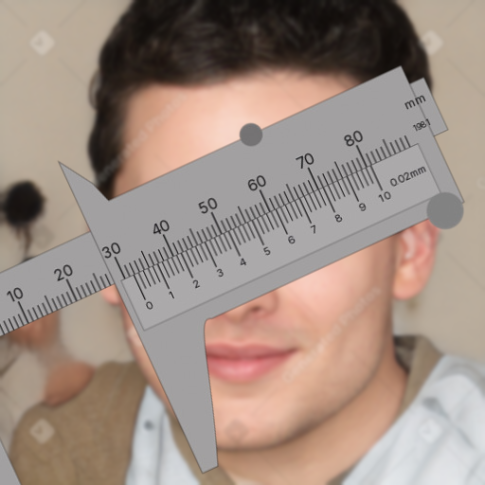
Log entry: 31.8 mm
